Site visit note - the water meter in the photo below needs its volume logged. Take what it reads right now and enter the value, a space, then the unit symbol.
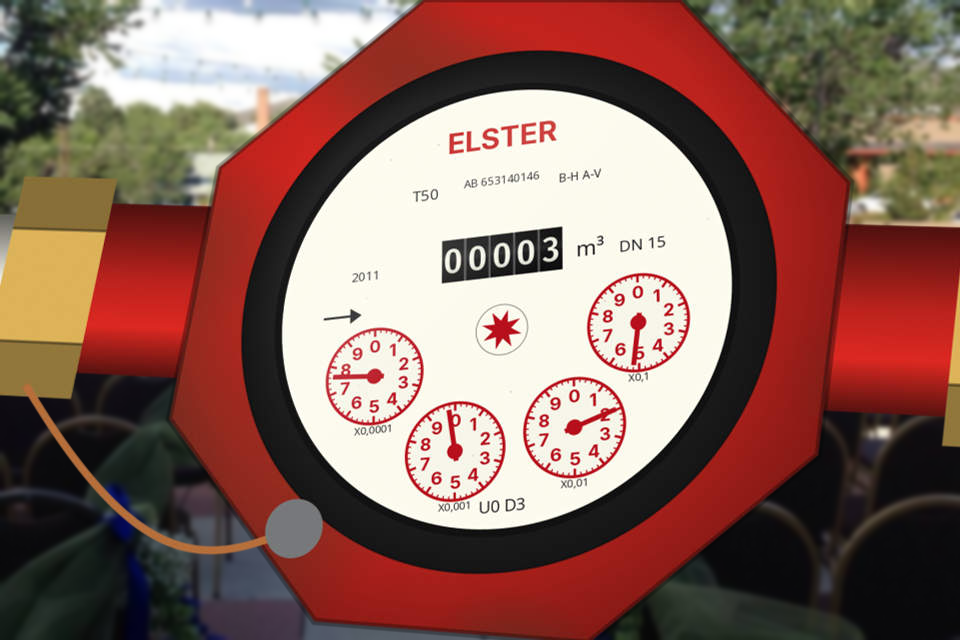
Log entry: 3.5197 m³
